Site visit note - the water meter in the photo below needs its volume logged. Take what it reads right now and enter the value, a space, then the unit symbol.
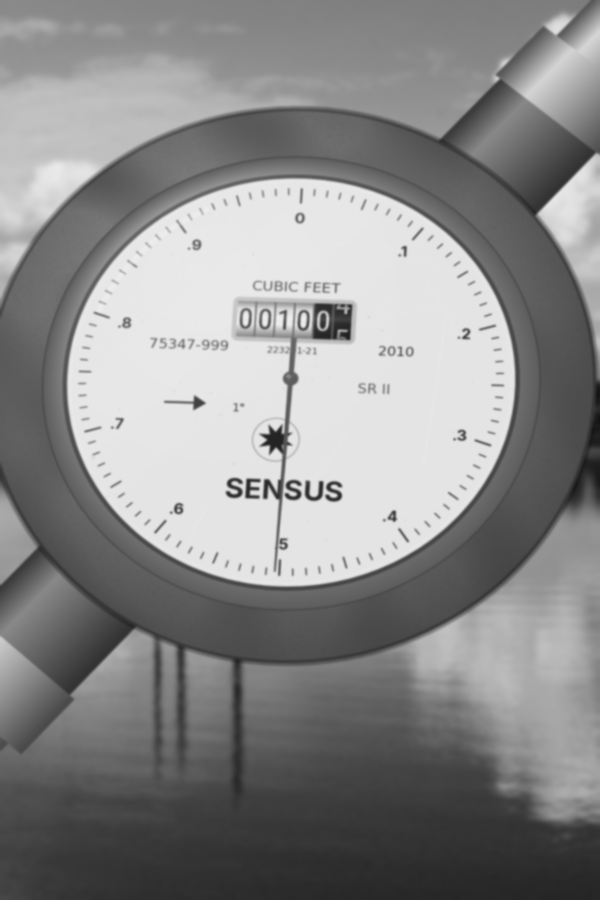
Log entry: 1004.50 ft³
